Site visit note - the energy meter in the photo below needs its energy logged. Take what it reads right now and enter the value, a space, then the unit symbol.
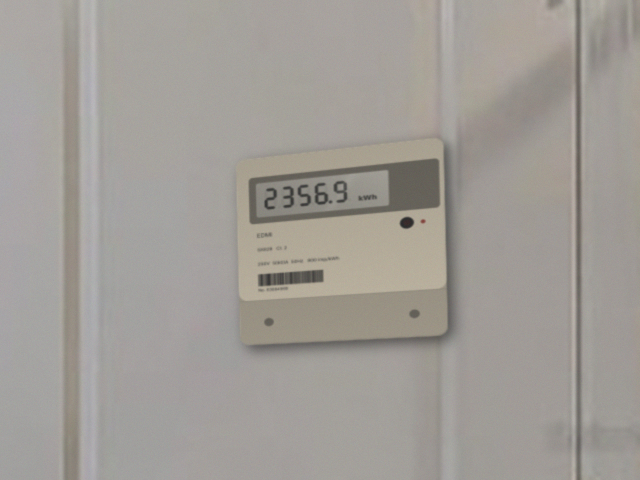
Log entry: 2356.9 kWh
